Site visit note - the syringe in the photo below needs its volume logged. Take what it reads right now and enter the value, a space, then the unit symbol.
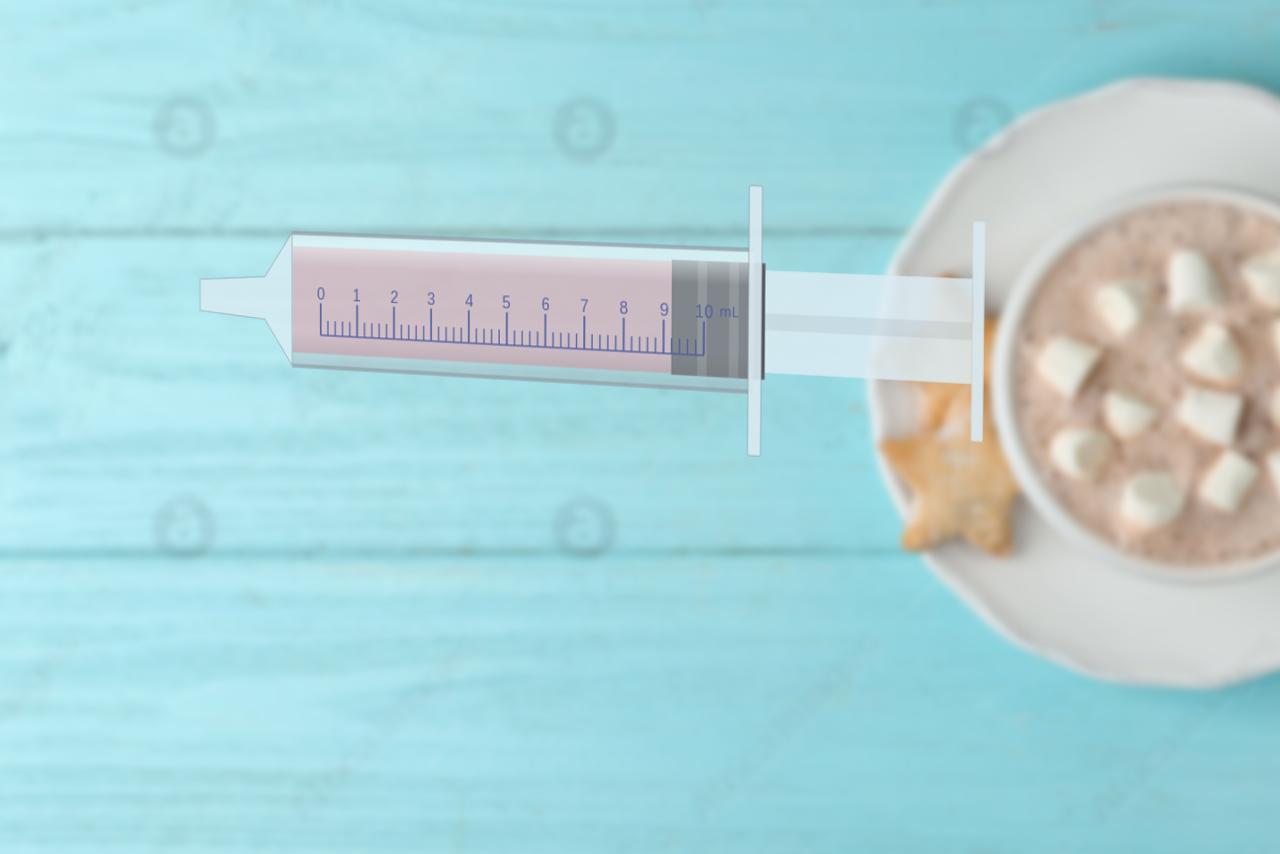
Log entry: 9.2 mL
